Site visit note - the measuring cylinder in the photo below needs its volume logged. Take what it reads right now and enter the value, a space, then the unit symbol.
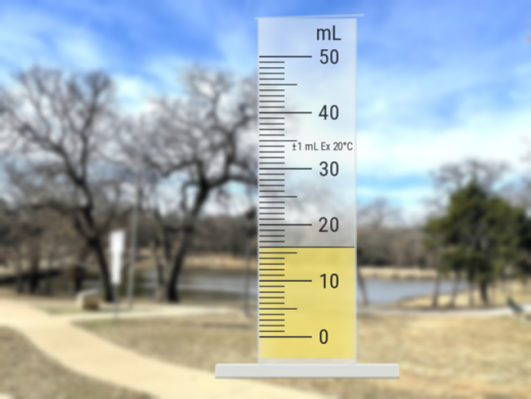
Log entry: 16 mL
